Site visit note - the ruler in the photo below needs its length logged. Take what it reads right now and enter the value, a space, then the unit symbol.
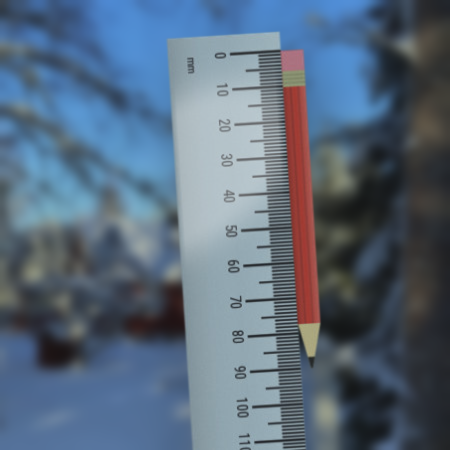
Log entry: 90 mm
